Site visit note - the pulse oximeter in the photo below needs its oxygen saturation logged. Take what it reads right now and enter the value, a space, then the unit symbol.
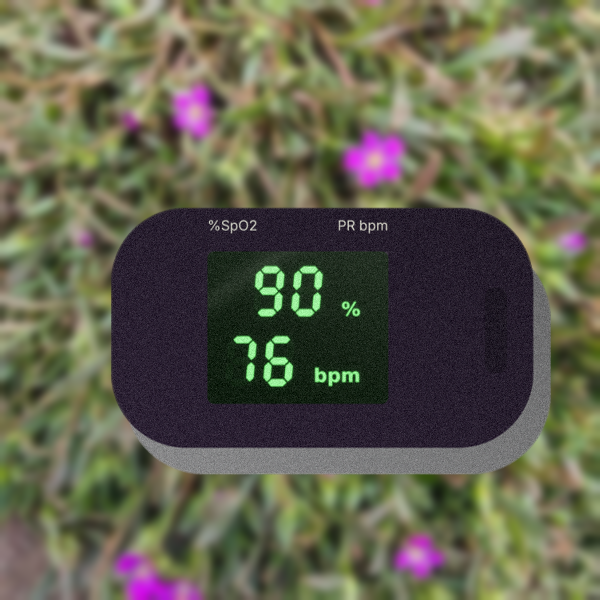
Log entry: 90 %
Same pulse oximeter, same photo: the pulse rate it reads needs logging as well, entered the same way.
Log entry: 76 bpm
